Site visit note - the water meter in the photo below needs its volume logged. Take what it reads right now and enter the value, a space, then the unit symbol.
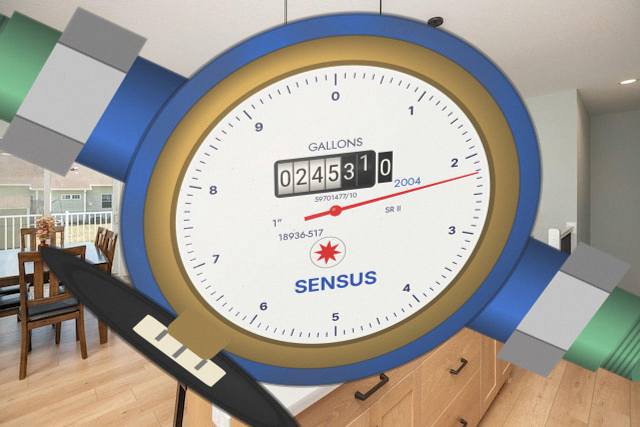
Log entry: 245312.2 gal
